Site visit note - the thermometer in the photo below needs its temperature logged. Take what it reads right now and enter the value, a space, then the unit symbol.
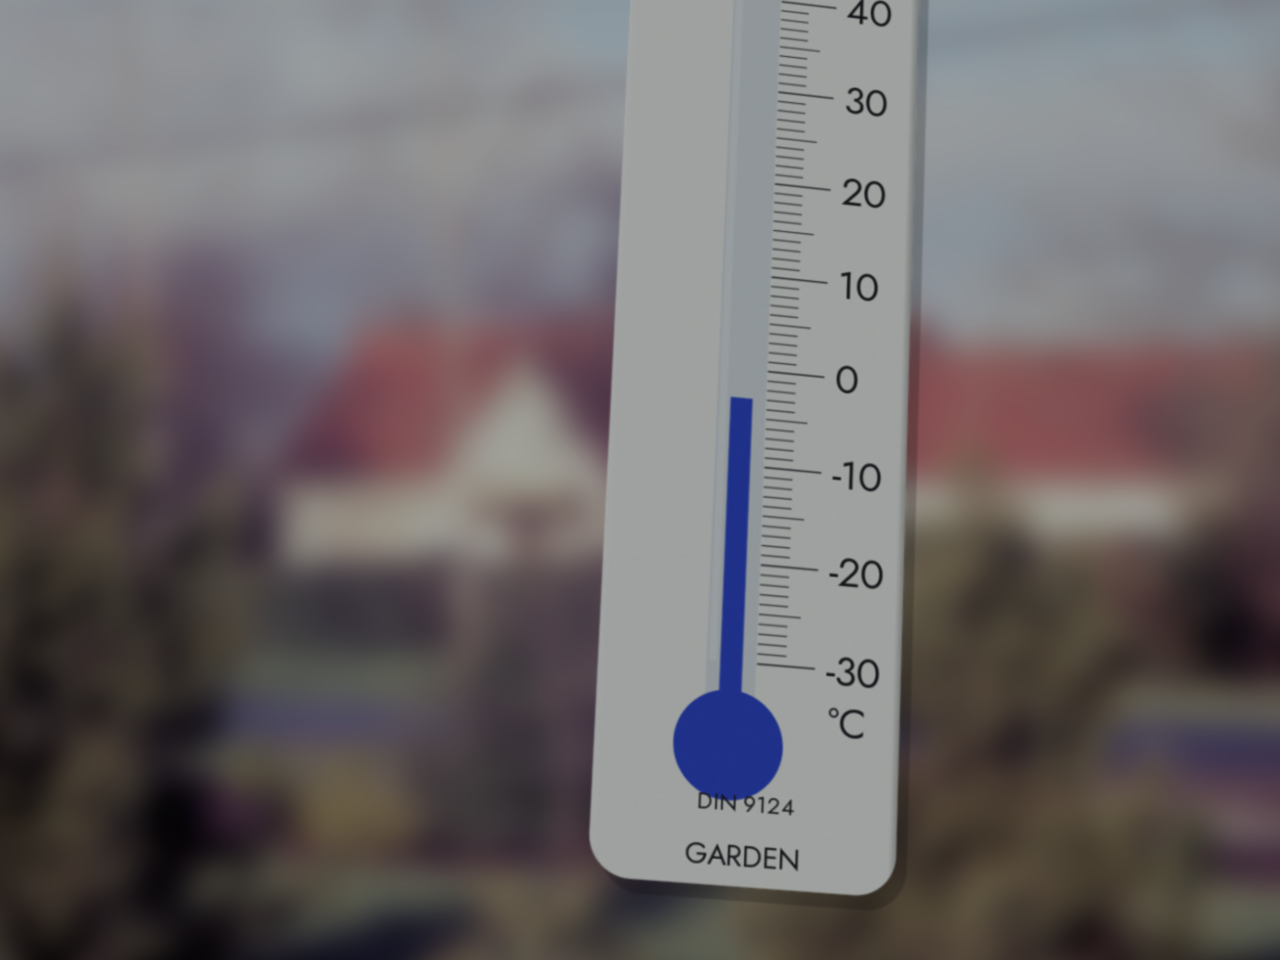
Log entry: -3 °C
